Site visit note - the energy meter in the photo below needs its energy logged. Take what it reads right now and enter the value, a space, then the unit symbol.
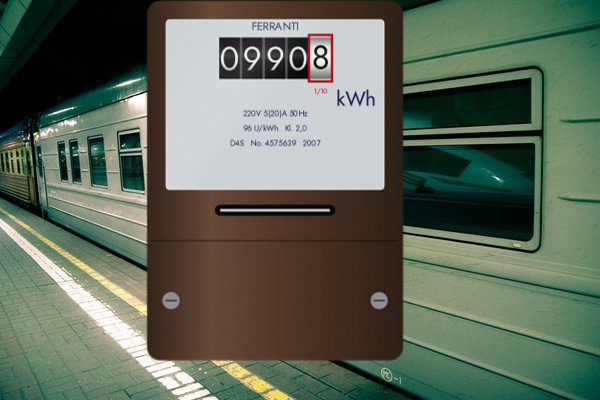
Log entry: 990.8 kWh
